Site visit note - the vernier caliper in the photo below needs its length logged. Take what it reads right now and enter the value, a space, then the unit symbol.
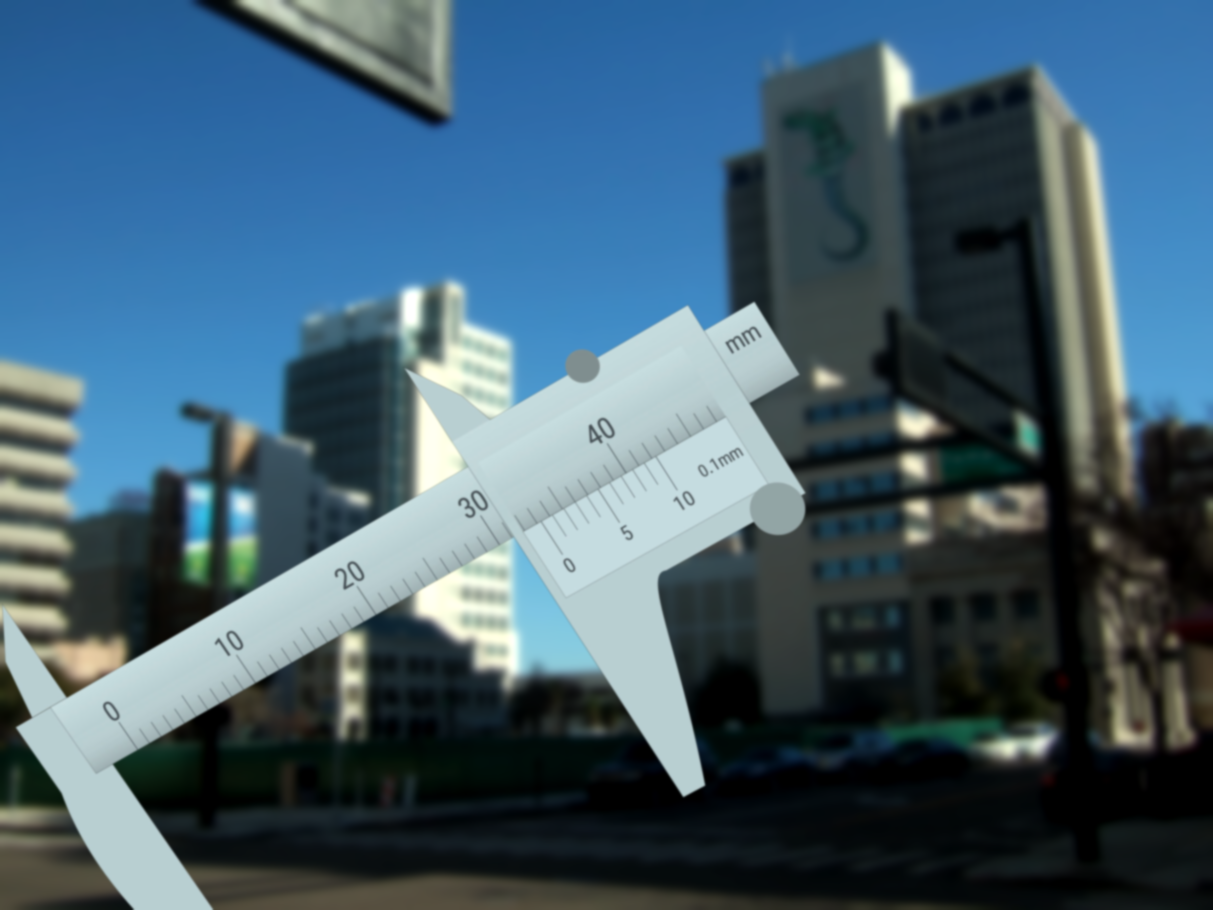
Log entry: 33.3 mm
